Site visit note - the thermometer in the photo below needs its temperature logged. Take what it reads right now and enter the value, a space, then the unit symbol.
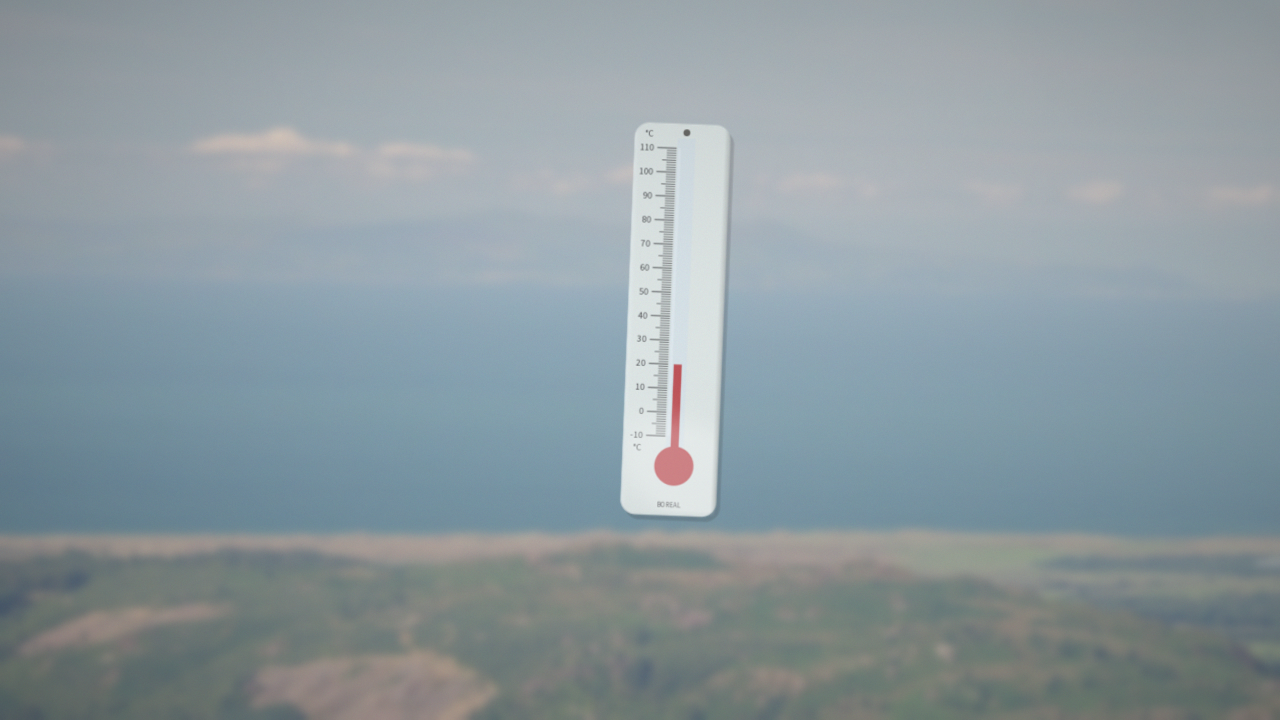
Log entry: 20 °C
